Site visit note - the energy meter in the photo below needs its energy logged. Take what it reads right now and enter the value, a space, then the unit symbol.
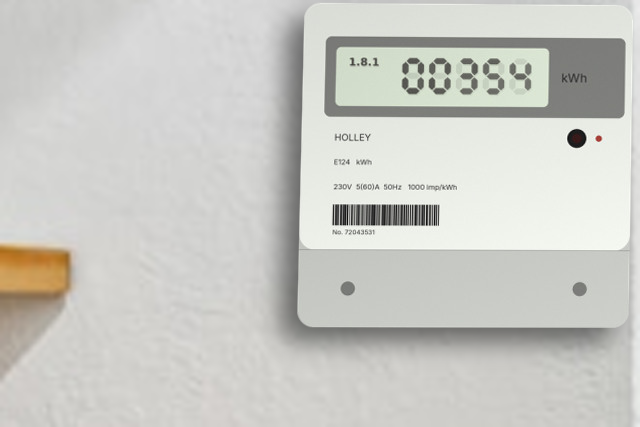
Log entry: 354 kWh
